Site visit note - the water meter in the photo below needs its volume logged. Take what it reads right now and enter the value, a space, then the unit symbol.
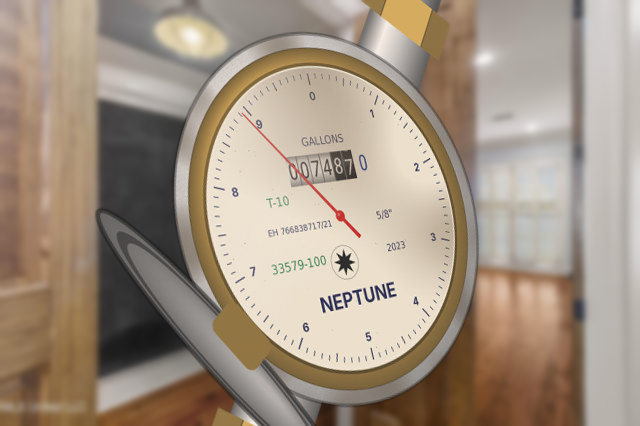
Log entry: 74868.9 gal
